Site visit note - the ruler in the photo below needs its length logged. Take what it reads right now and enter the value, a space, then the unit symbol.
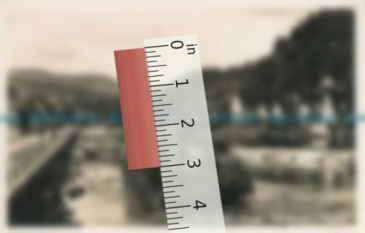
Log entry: 3 in
